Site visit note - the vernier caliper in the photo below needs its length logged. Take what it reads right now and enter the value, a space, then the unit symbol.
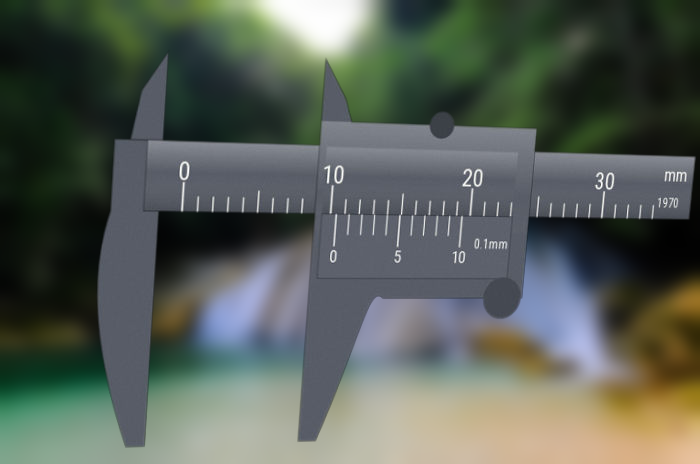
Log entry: 10.4 mm
